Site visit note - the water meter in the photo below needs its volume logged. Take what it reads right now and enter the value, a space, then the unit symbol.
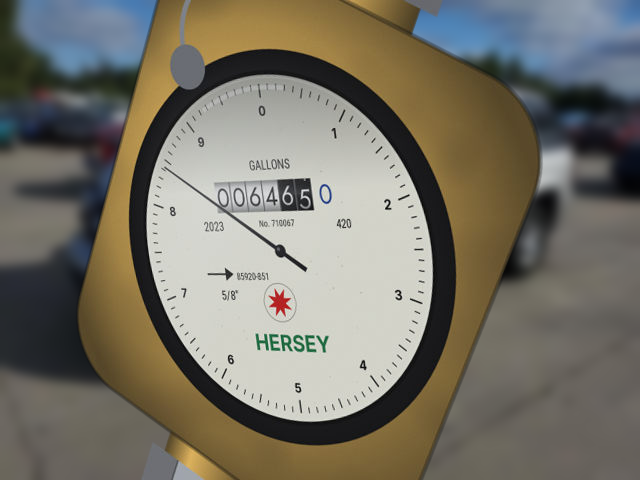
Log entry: 64648.4 gal
